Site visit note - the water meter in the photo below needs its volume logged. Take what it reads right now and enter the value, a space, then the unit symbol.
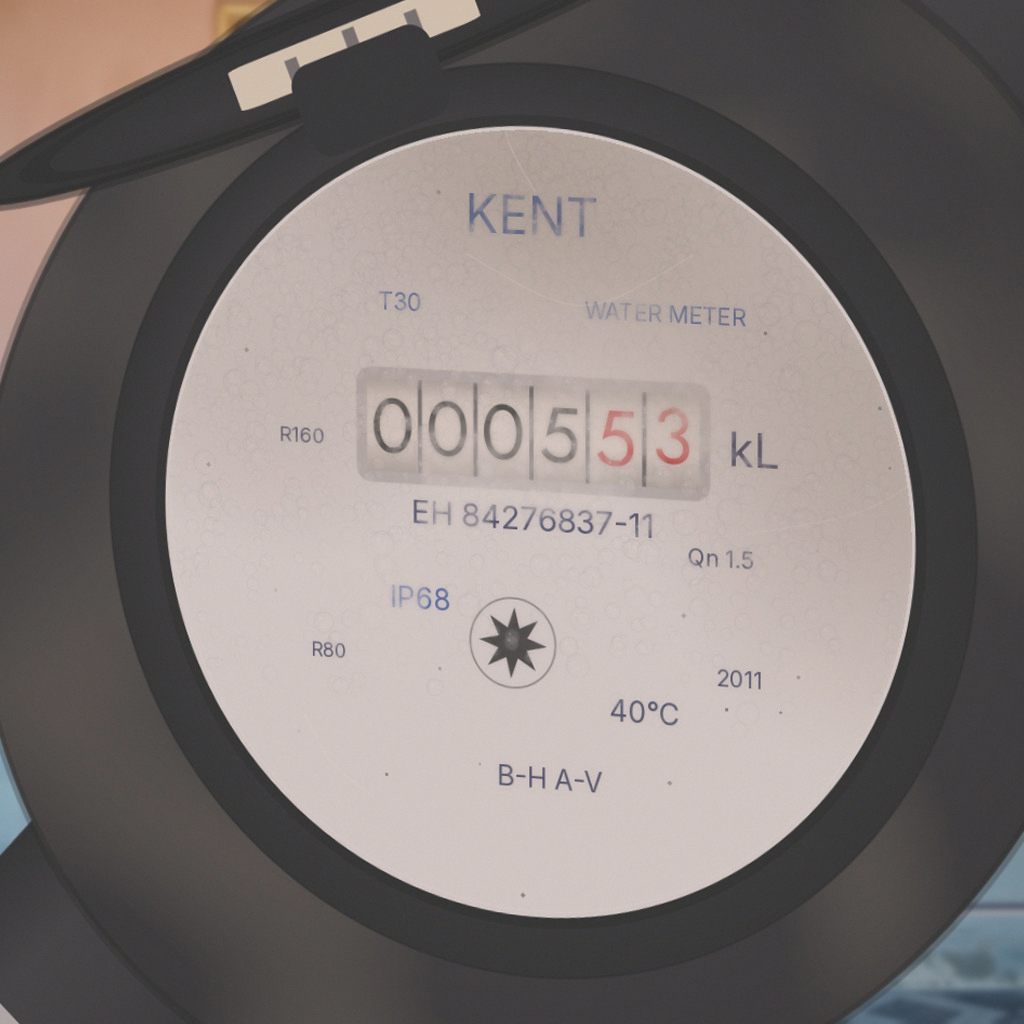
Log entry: 5.53 kL
